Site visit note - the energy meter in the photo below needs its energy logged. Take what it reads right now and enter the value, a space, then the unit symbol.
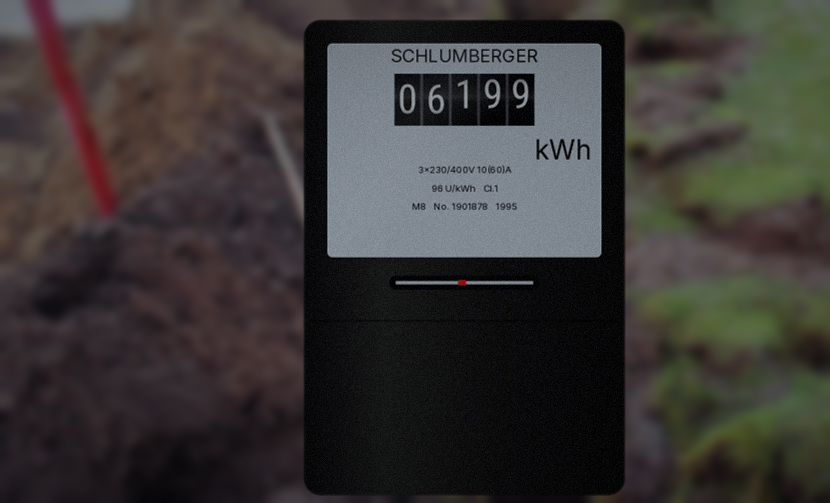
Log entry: 6199 kWh
